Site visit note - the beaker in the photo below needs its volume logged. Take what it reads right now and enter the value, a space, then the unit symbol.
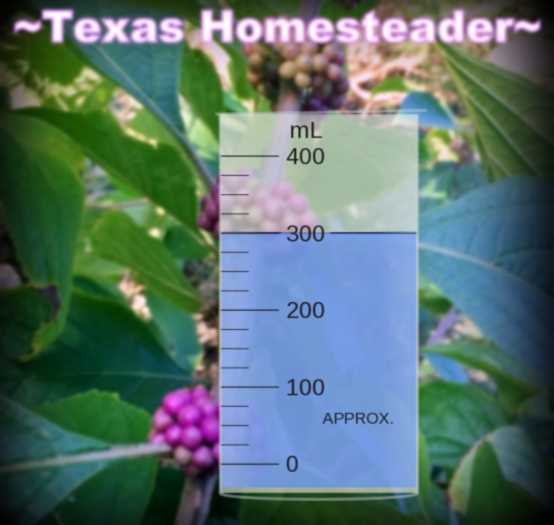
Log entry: 300 mL
